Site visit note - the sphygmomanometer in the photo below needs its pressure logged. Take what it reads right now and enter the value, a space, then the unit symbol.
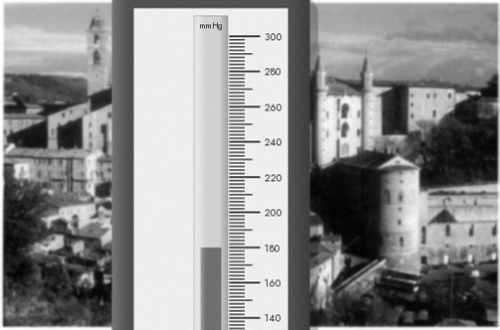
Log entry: 180 mmHg
